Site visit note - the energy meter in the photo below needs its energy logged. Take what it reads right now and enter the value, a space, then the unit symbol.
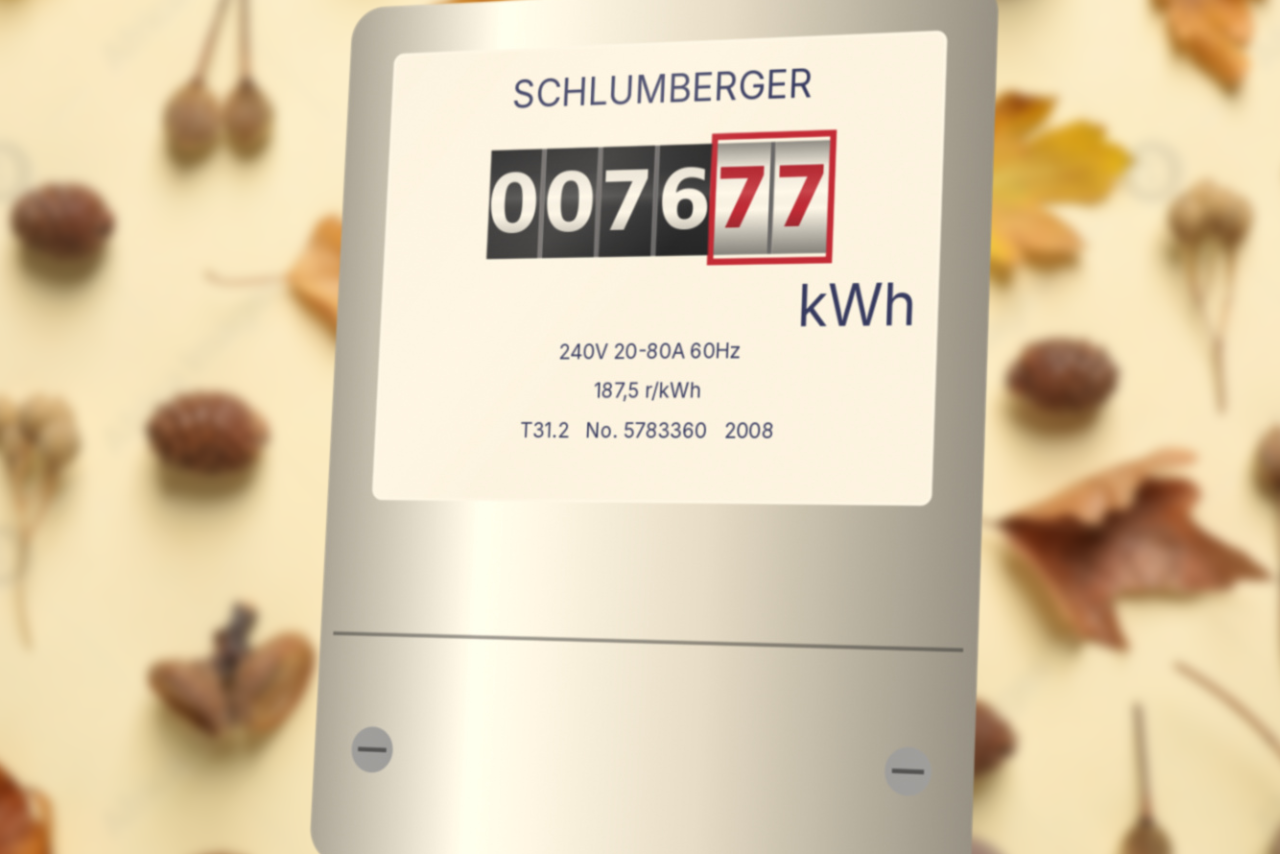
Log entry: 76.77 kWh
